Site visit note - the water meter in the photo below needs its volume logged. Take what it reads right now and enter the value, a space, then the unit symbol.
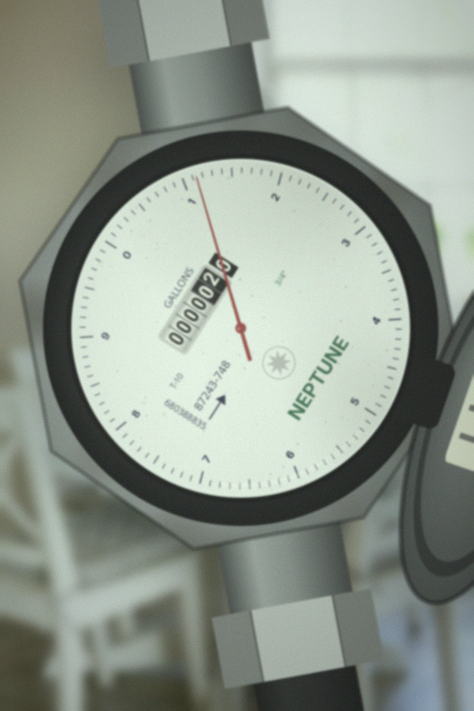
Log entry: 21.1 gal
